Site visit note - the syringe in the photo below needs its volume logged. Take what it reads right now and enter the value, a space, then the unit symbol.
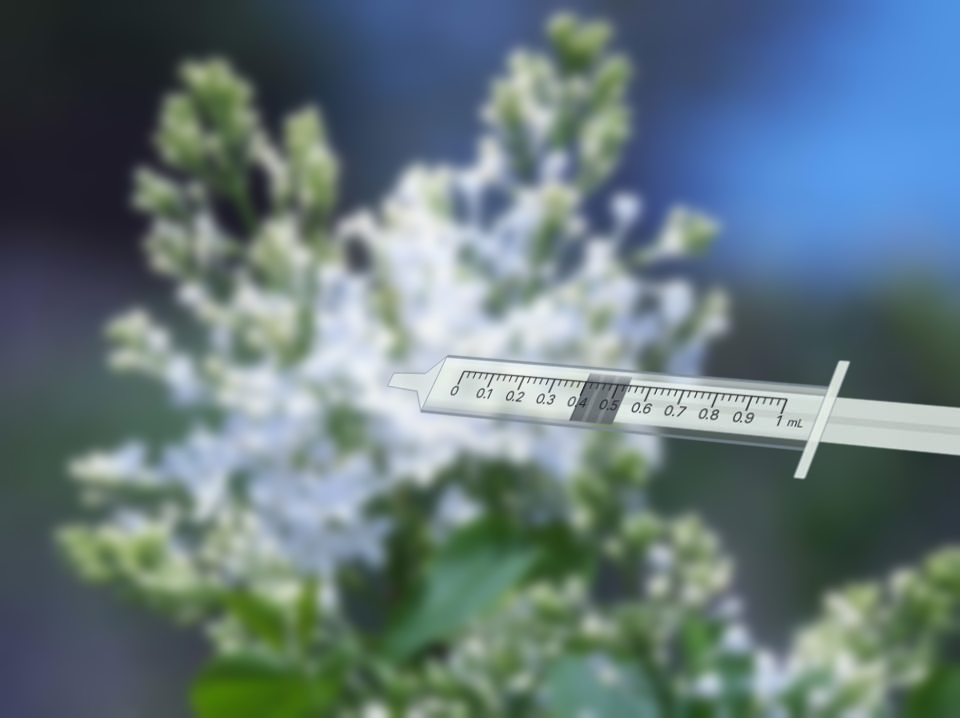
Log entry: 0.4 mL
